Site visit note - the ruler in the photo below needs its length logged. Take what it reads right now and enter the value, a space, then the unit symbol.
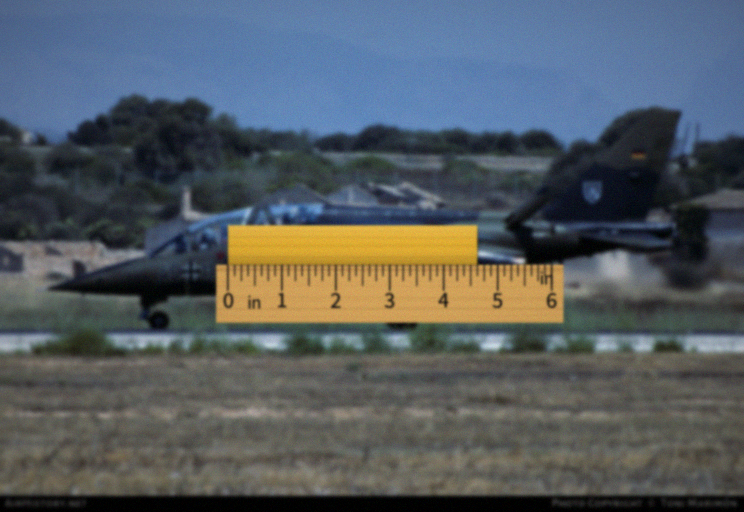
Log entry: 4.625 in
